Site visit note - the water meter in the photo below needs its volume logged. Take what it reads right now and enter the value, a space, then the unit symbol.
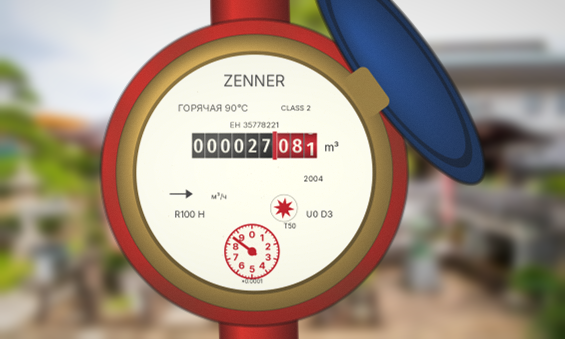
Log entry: 27.0808 m³
